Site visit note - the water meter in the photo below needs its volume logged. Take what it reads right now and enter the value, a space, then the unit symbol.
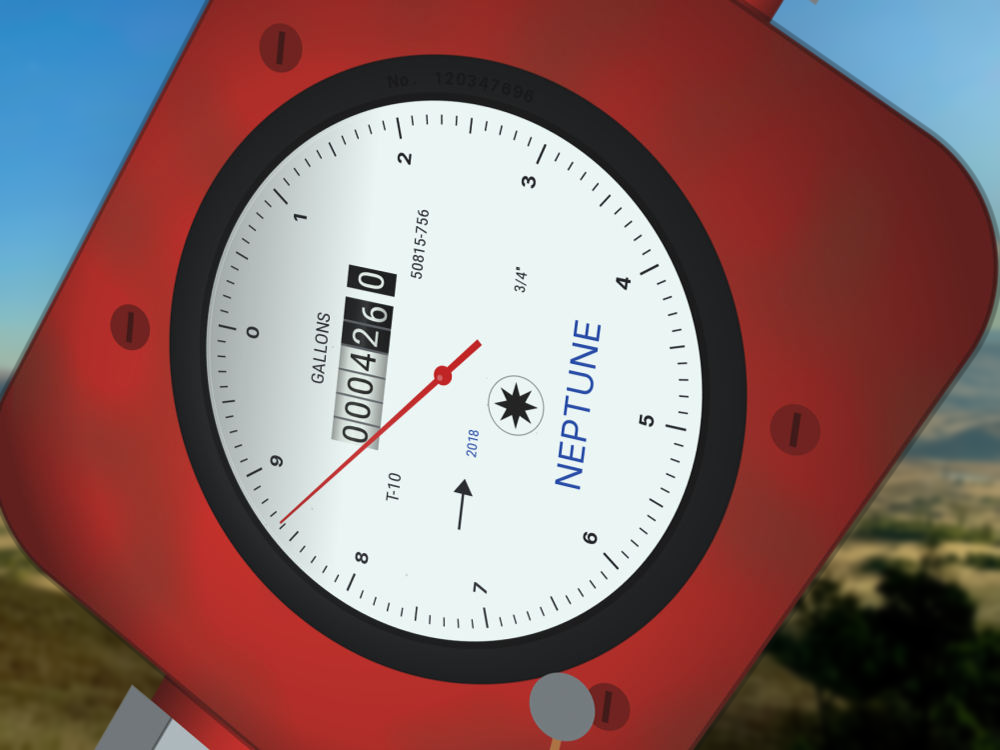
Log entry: 4258.6 gal
